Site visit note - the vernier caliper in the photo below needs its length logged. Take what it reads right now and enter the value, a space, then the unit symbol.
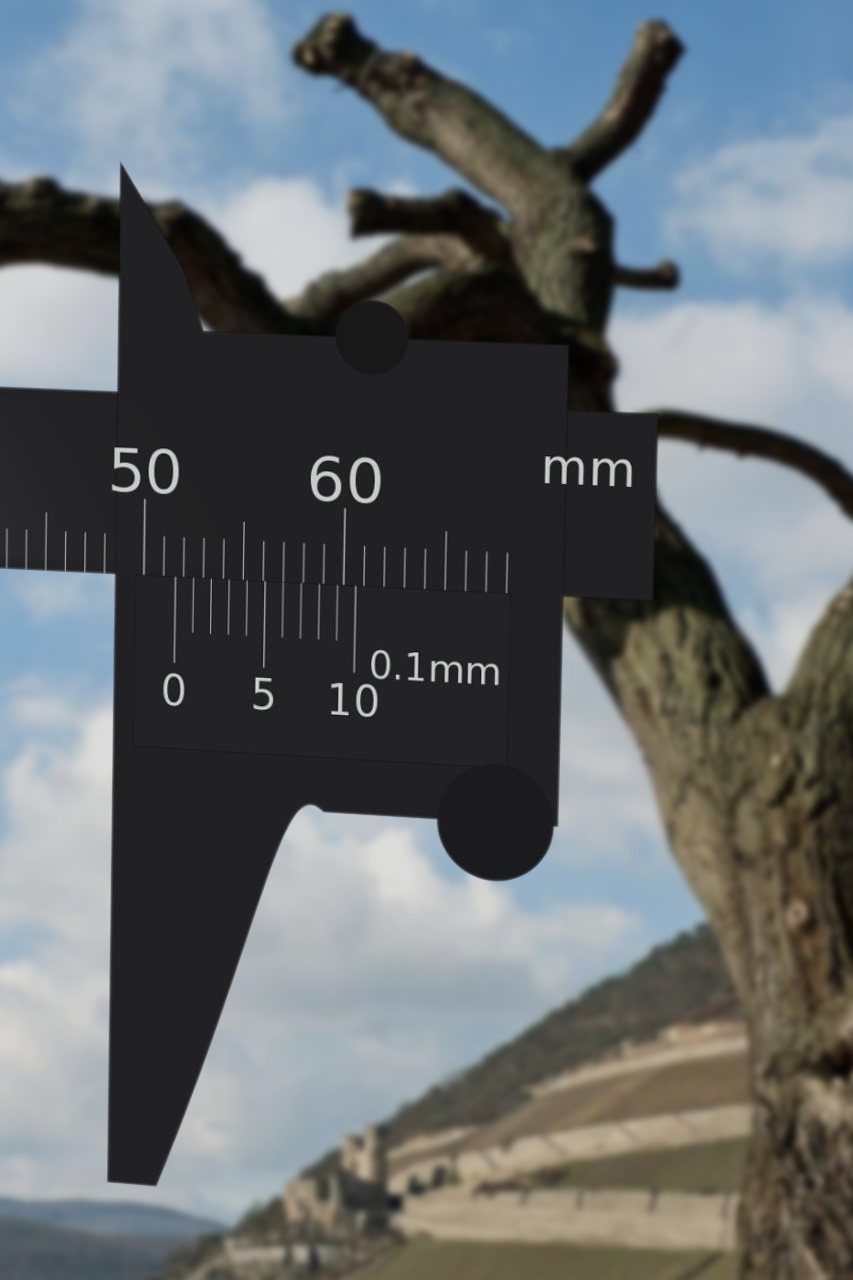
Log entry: 51.6 mm
